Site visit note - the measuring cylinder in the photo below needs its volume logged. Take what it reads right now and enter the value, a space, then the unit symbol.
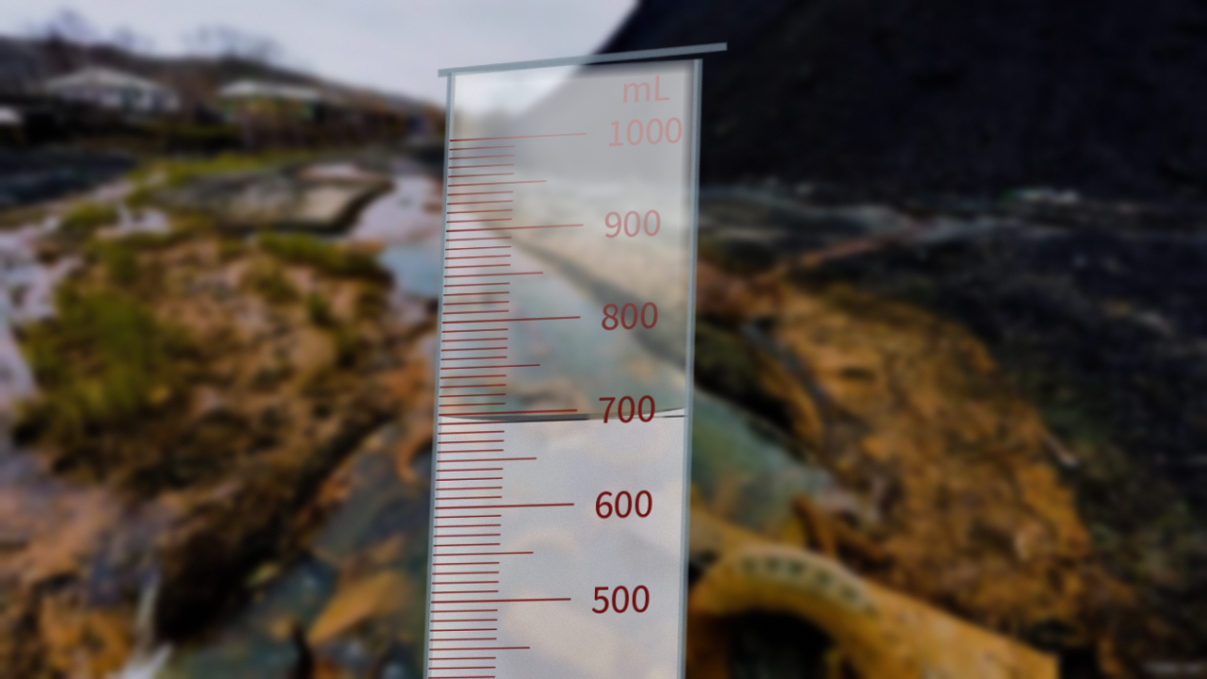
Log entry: 690 mL
